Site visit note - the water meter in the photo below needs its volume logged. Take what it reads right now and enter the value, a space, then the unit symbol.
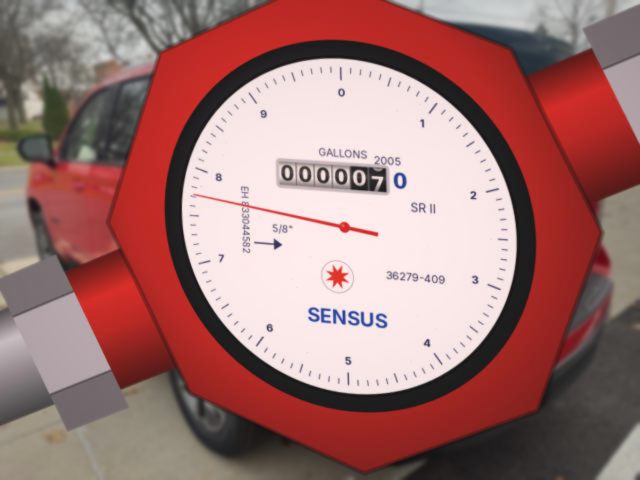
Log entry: 67.7 gal
